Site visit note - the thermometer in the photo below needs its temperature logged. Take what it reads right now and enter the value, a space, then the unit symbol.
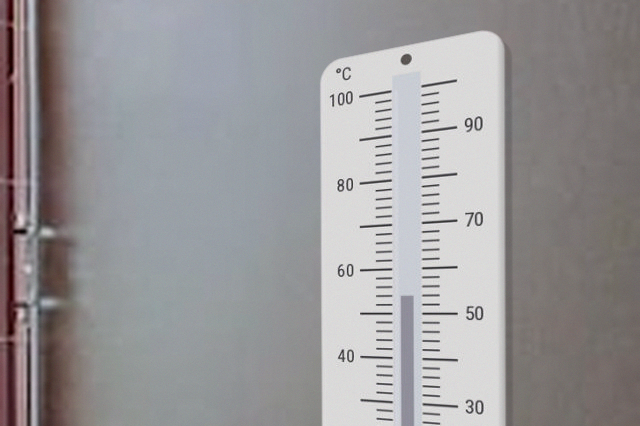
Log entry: 54 °C
